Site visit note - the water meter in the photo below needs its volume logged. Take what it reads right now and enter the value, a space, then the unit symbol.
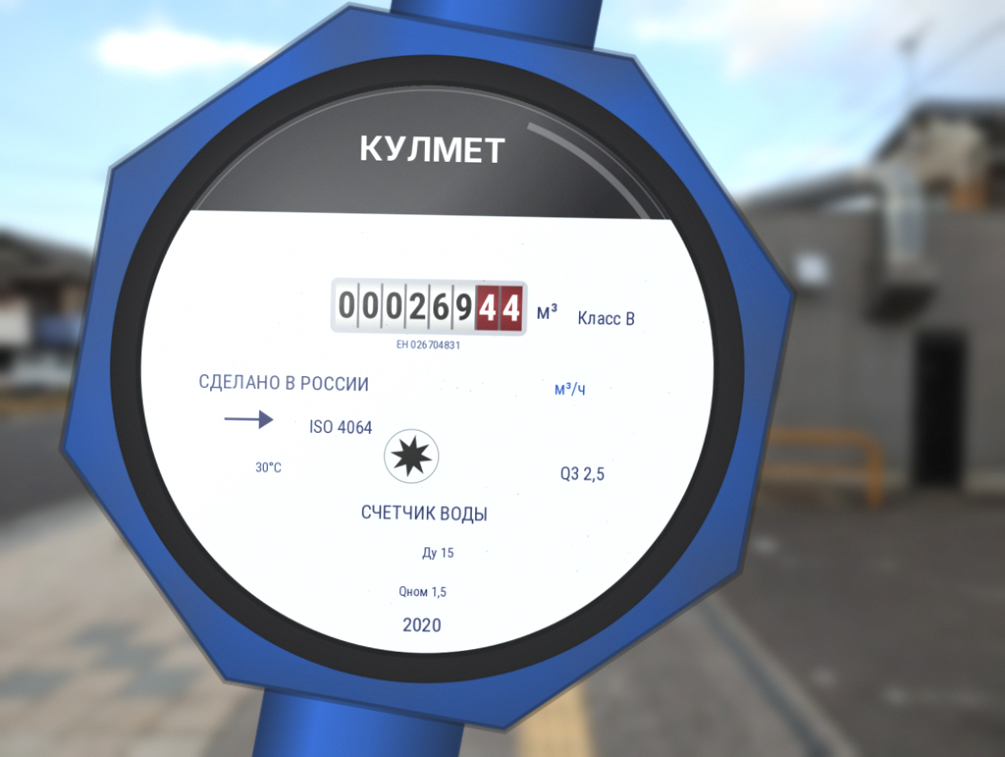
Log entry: 269.44 m³
